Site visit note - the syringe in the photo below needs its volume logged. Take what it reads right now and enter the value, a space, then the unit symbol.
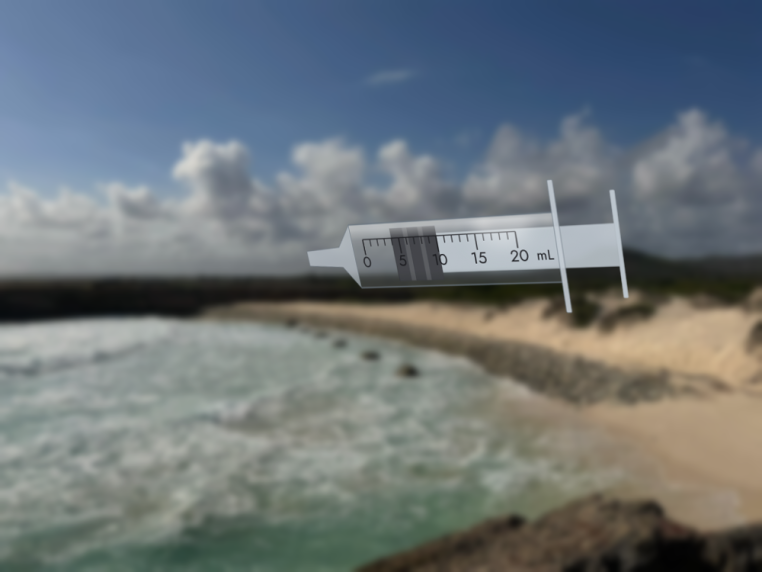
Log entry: 4 mL
